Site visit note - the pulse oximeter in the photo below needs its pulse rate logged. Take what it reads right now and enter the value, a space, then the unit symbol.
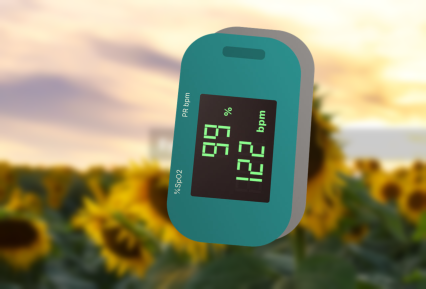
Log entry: 122 bpm
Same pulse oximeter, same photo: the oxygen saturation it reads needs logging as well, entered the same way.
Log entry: 99 %
